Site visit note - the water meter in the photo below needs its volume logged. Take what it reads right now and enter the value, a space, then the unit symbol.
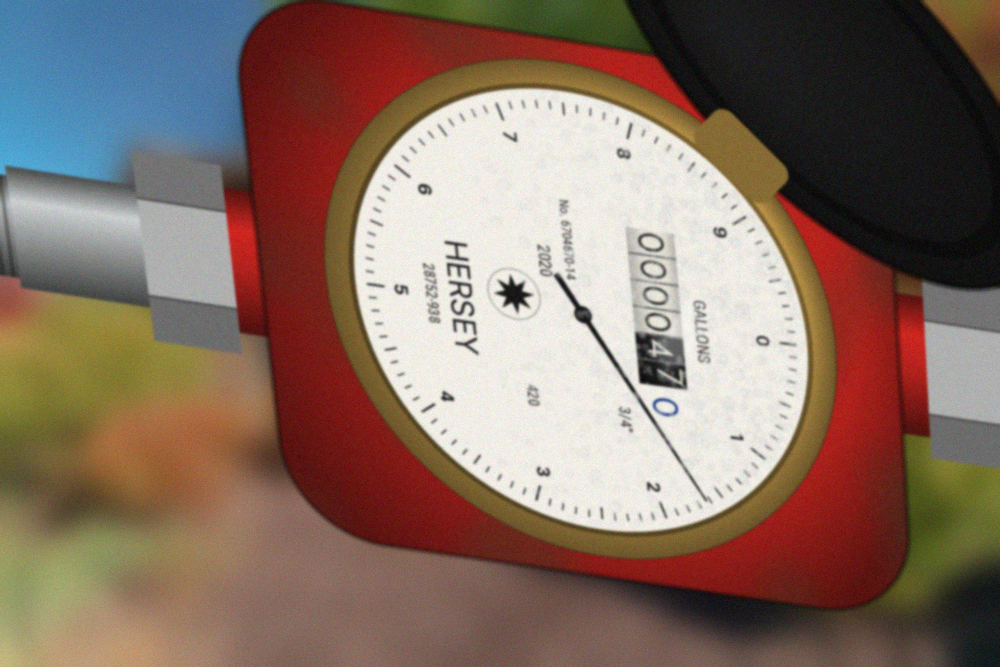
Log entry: 471.6 gal
